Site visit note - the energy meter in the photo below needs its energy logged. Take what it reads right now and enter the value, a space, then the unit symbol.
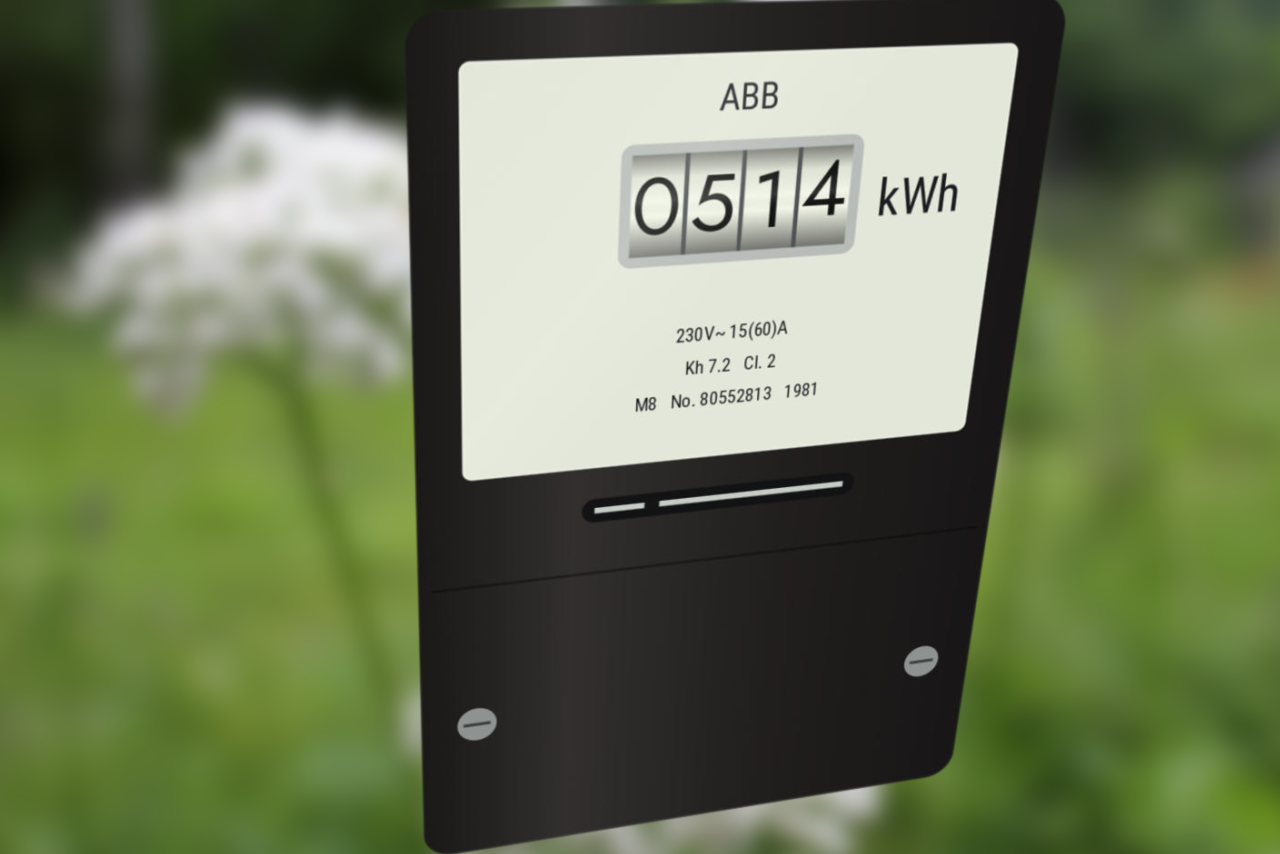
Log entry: 514 kWh
